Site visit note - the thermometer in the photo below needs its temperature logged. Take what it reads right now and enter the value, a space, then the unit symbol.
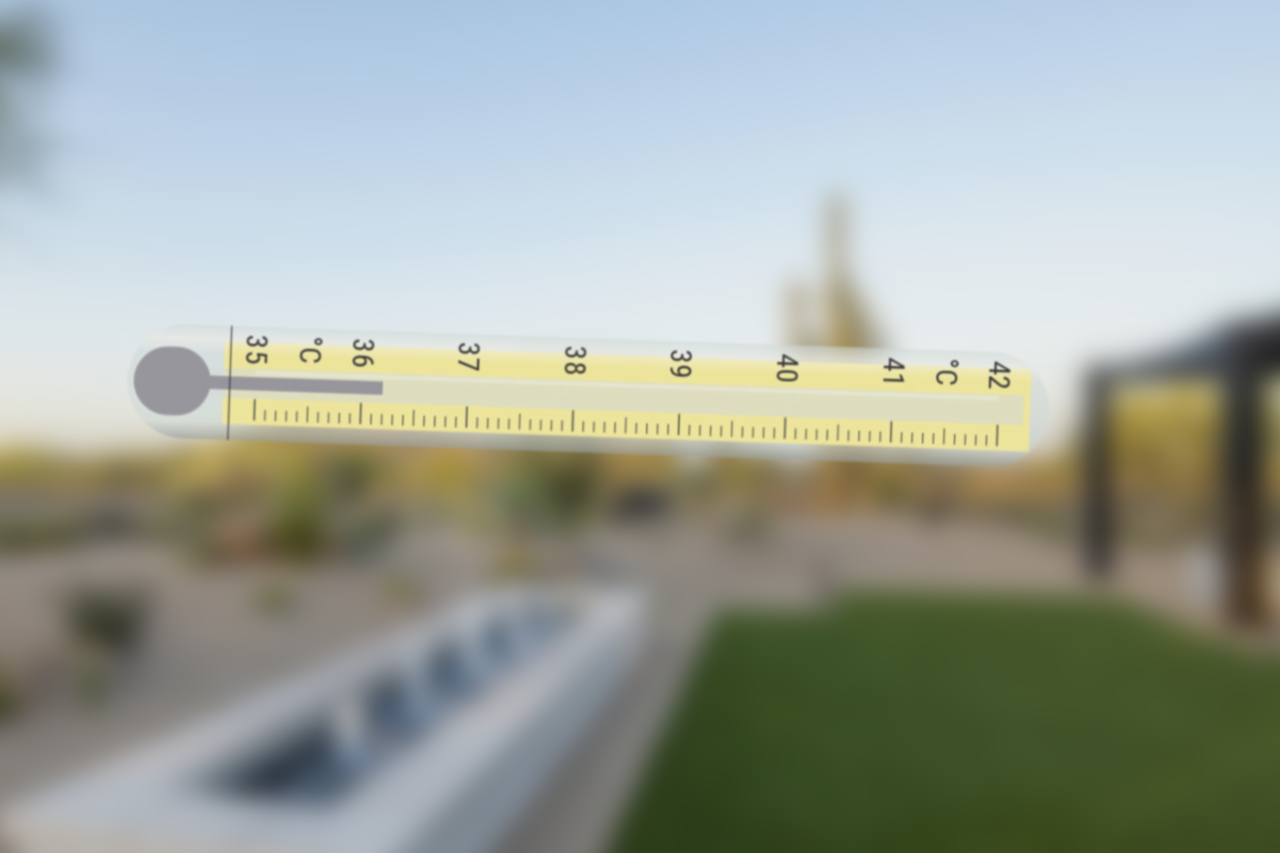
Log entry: 36.2 °C
